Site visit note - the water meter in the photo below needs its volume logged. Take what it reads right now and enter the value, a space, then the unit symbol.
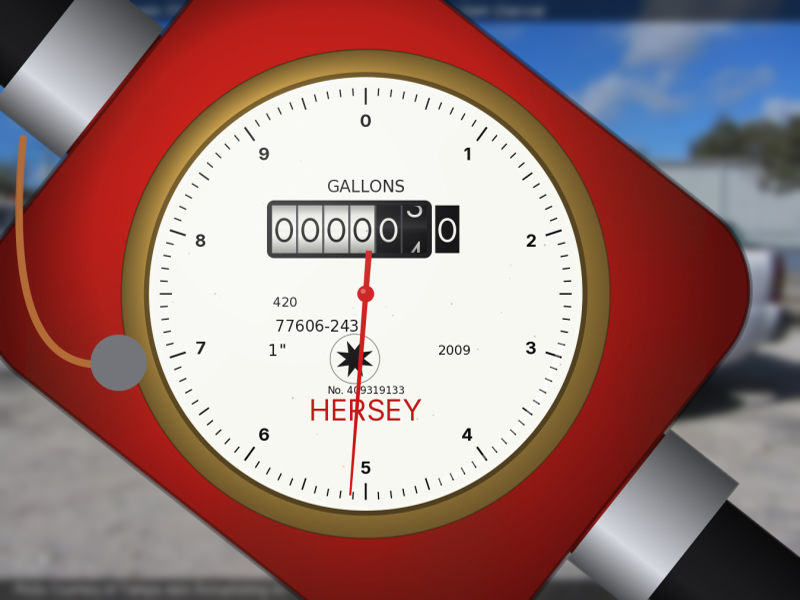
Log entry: 35.1 gal
